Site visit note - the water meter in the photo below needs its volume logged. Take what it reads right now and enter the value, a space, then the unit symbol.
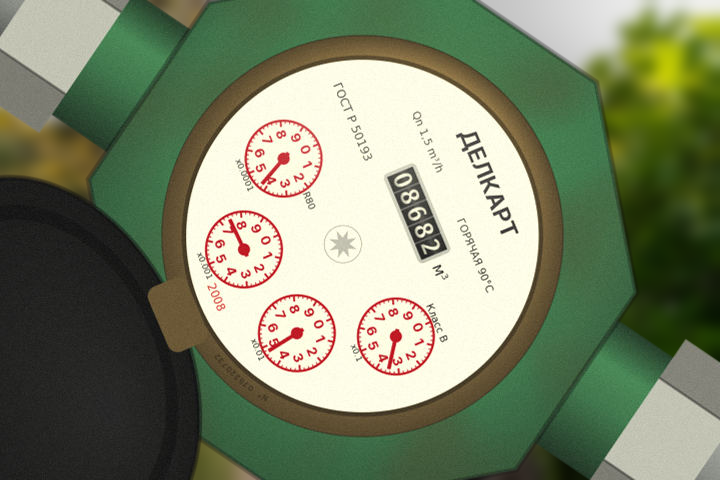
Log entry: 8682.3474 m³
